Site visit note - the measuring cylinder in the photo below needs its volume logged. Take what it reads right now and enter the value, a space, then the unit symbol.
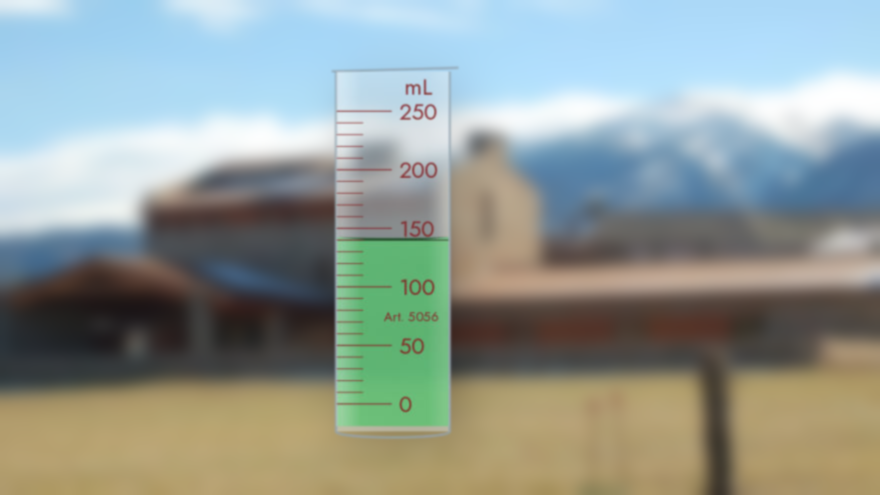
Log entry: 140 mL
